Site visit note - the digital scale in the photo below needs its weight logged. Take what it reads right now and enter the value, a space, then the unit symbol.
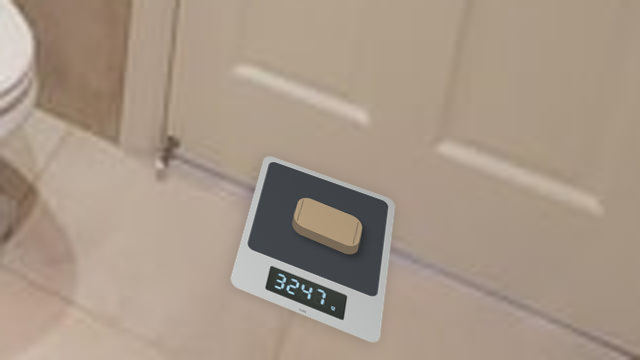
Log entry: 3247 g
